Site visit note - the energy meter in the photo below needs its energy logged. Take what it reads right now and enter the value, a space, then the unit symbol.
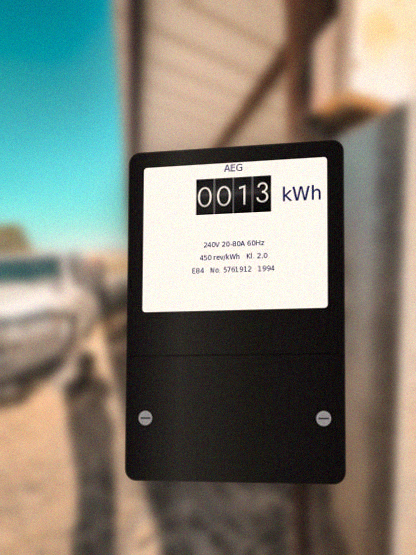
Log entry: 13 kWh
